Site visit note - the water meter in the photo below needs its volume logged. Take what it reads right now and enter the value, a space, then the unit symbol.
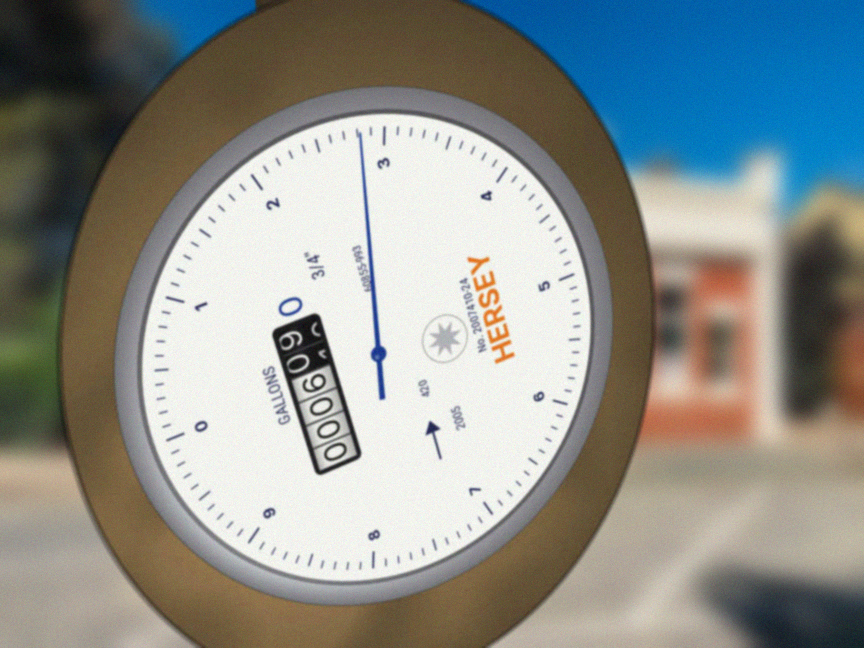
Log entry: 6092.8 gal
